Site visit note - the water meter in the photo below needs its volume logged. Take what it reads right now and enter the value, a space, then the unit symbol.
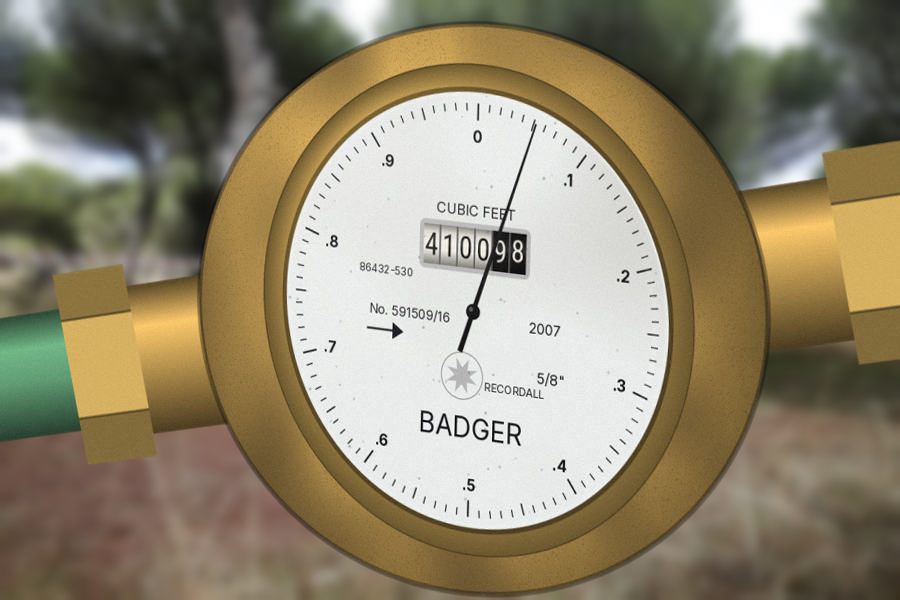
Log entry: 410098.05 ft³
